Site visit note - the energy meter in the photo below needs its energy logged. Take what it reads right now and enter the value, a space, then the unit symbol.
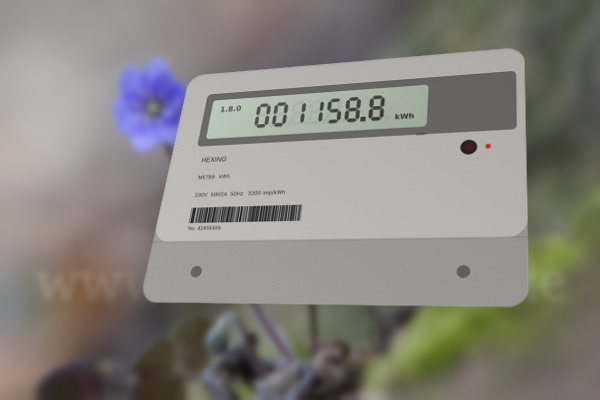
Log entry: 1158.8 kWh
